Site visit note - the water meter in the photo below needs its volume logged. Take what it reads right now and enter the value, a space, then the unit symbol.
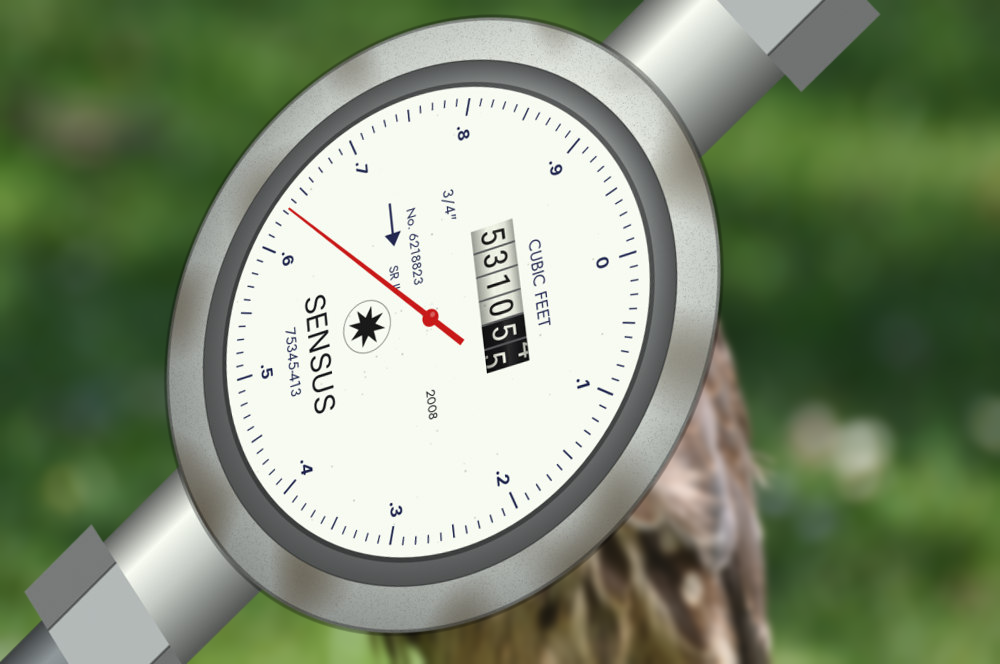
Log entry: 531054.63 ft³
